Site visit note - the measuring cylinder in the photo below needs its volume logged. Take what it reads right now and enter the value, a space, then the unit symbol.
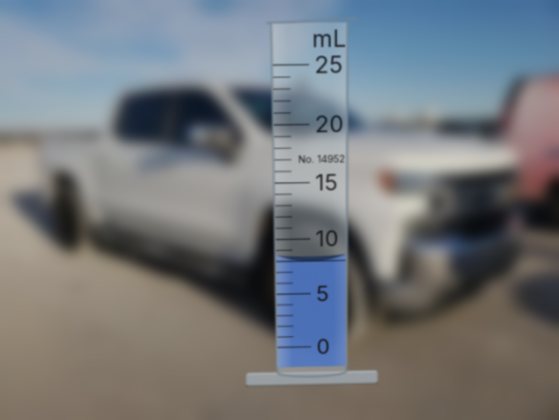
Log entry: 8 mL
